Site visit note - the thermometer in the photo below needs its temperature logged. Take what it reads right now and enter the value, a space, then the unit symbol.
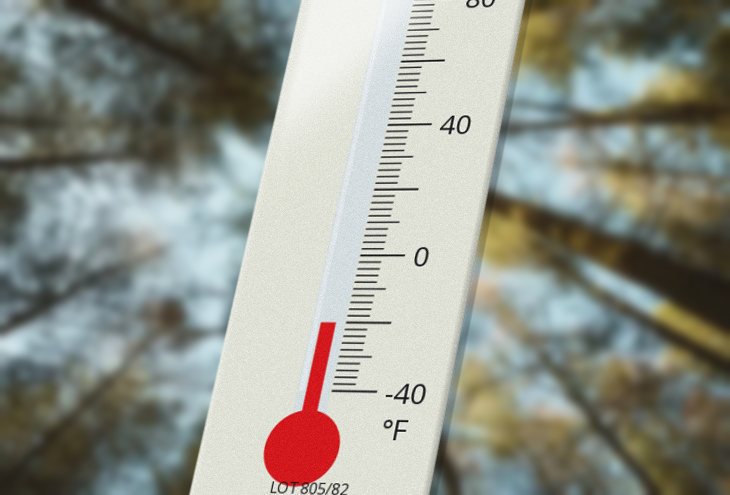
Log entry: -20 °F
